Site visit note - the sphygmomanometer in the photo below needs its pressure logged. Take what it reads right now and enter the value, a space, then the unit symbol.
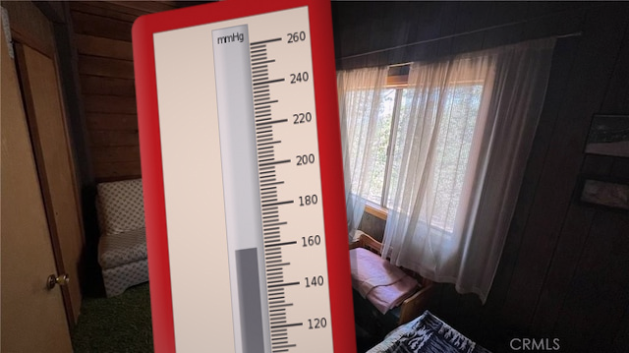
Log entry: 160 mmHg
